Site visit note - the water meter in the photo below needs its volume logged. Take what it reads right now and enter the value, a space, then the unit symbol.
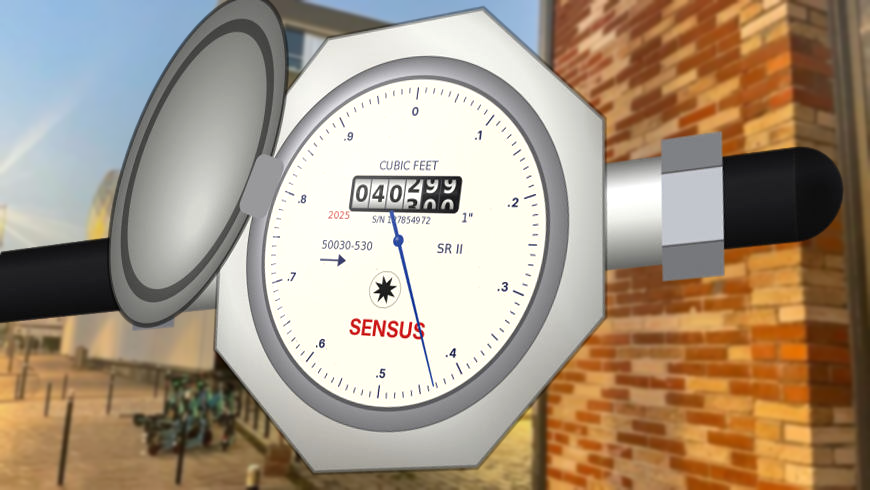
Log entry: 40299.43 ft³
